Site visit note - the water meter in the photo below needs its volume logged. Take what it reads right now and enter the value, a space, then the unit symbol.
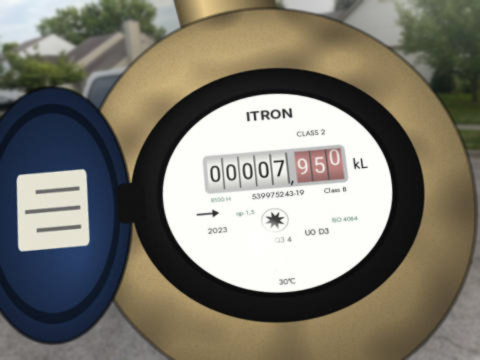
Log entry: 7.950 kL
